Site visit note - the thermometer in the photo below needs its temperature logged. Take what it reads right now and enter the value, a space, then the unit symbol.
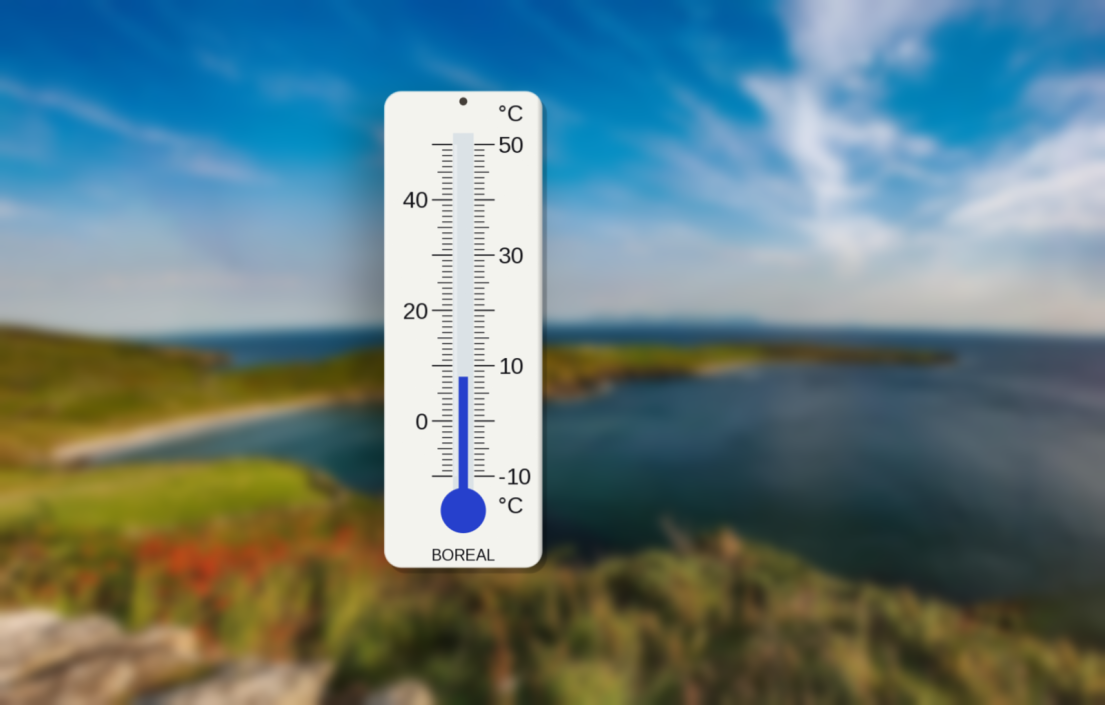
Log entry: 8 °C
